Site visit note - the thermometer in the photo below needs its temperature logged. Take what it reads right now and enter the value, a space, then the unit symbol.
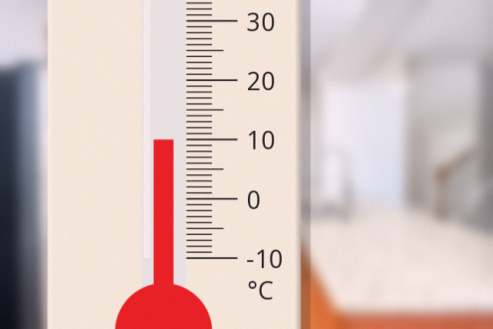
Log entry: 10 °C
